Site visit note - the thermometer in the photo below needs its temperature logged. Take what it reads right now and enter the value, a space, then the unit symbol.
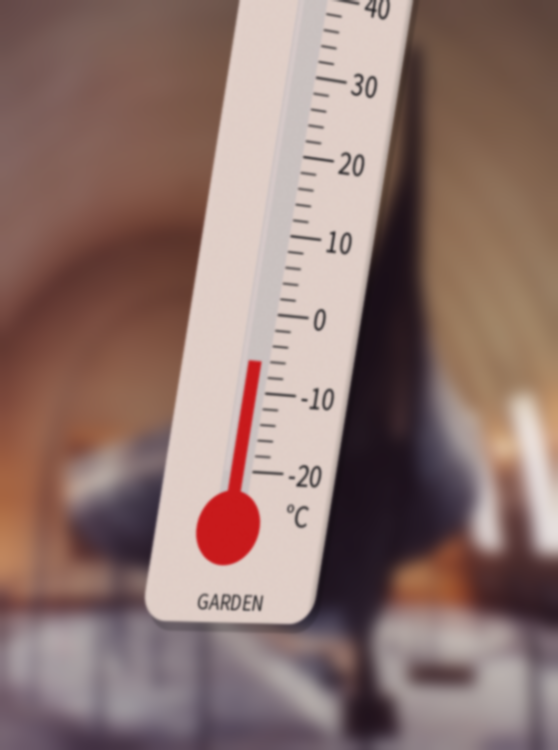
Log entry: -6 °C
